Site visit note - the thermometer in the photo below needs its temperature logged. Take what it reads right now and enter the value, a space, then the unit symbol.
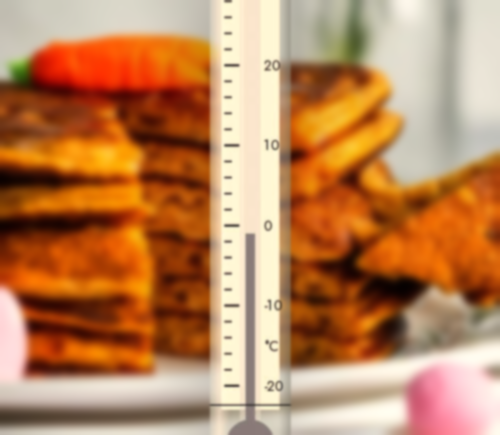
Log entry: -1 °C
